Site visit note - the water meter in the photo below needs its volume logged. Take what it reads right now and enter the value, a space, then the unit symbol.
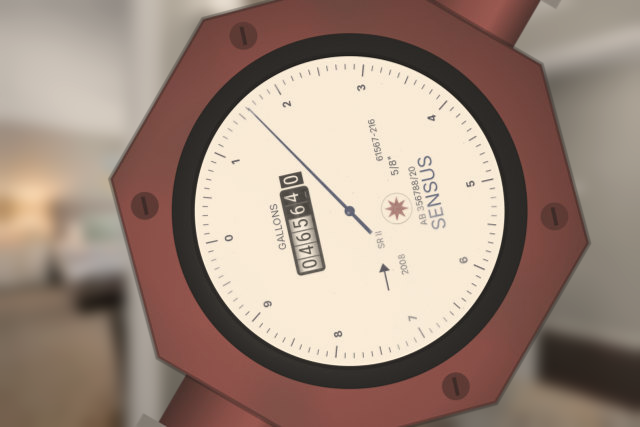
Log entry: 465641.6 gal
